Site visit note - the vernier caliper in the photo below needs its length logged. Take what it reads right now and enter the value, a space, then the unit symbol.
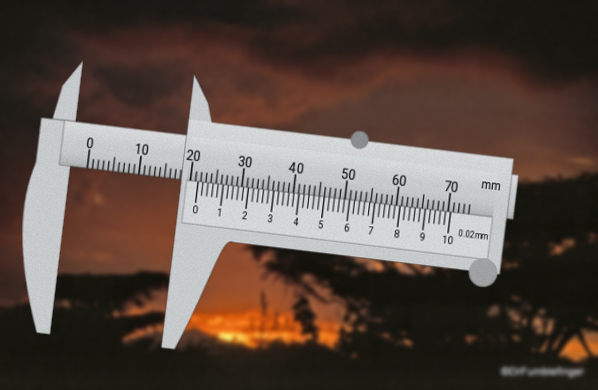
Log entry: 21.5 mm
